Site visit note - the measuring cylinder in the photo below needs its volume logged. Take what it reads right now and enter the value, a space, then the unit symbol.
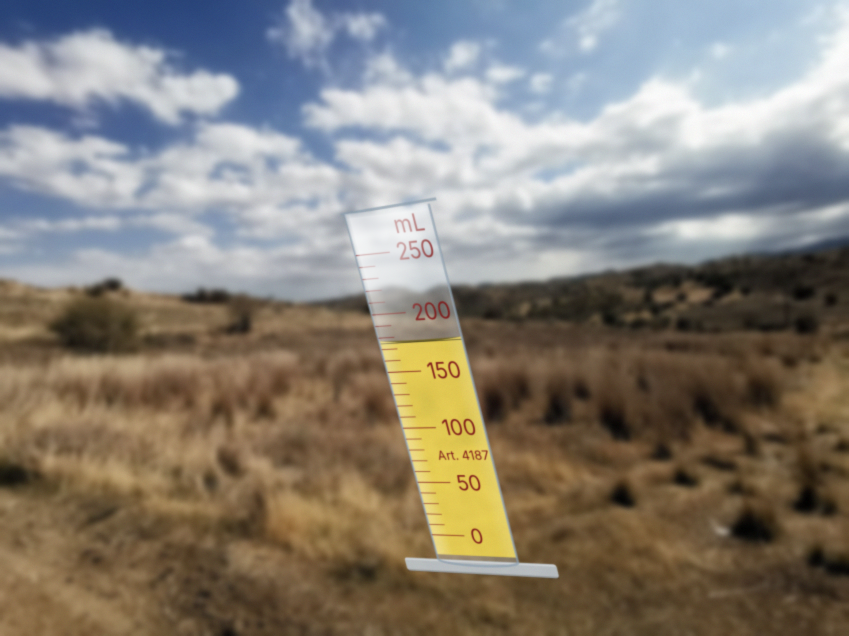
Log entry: 175 mL
